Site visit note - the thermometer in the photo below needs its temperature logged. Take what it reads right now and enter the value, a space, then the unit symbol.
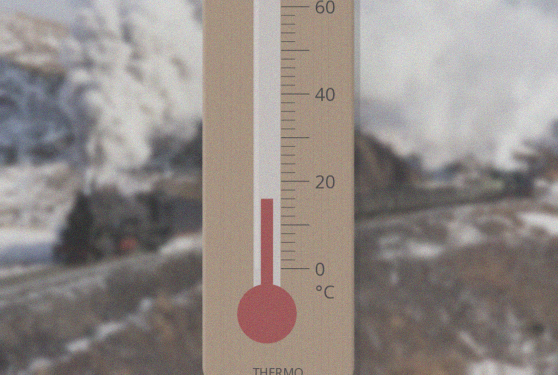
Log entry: 16 °C
